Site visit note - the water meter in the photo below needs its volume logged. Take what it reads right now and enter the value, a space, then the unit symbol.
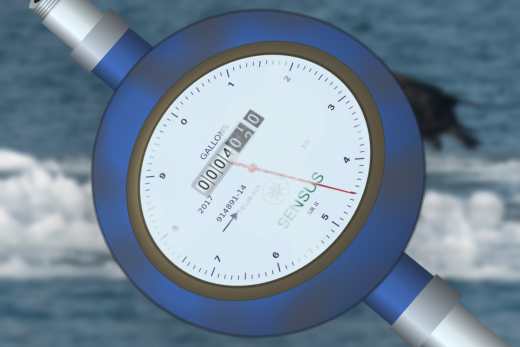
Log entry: 4014.5 gal
